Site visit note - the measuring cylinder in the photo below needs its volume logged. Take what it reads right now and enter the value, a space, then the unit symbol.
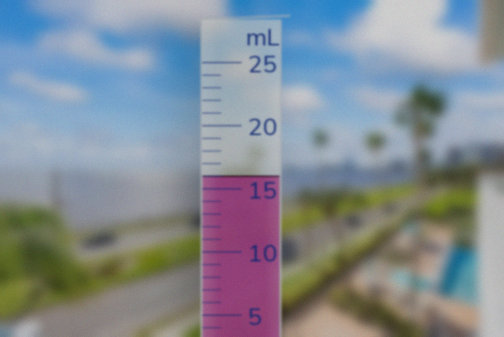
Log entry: 16 mL
